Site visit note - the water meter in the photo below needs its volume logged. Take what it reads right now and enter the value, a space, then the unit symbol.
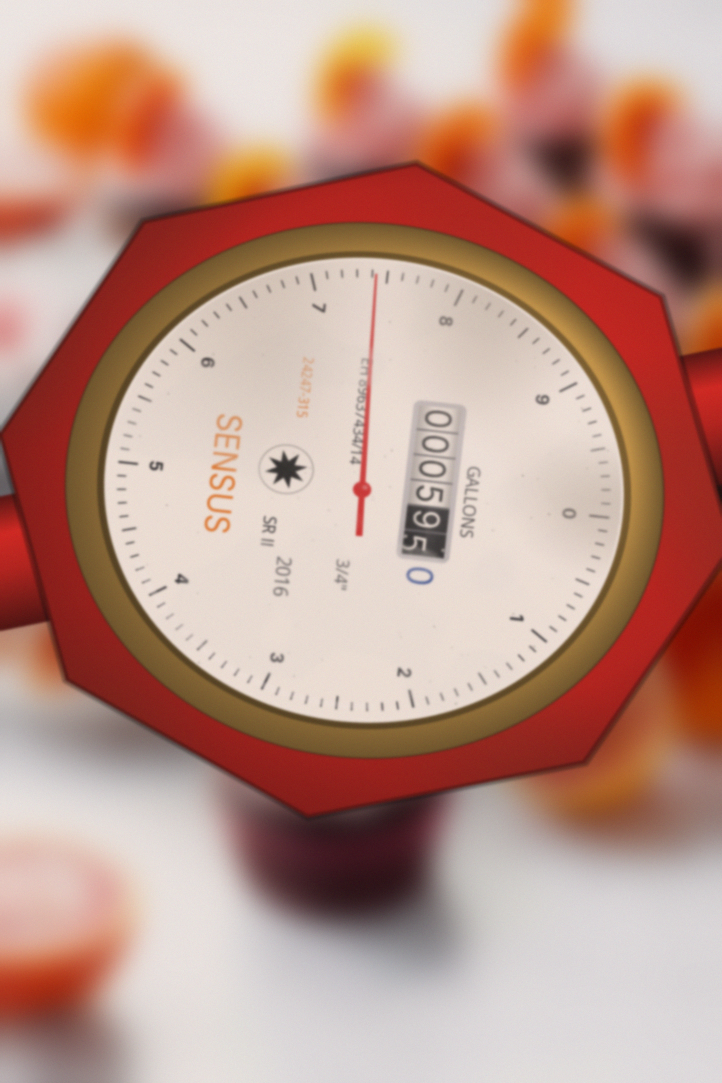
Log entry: 5947.4 gal
